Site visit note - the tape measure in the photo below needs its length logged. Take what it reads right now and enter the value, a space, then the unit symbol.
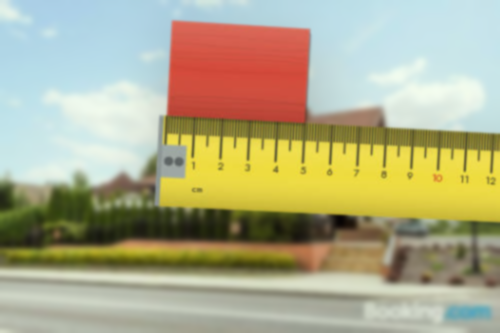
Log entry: 5 cm
